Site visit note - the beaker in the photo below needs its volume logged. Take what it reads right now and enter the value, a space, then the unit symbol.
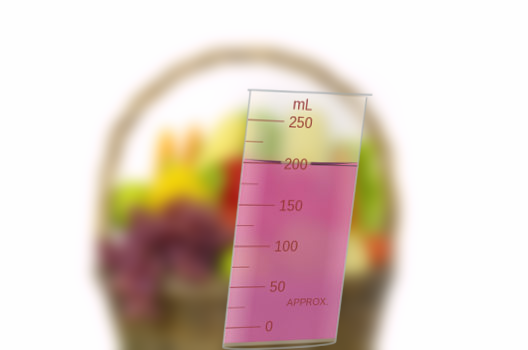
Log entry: 200 mL
